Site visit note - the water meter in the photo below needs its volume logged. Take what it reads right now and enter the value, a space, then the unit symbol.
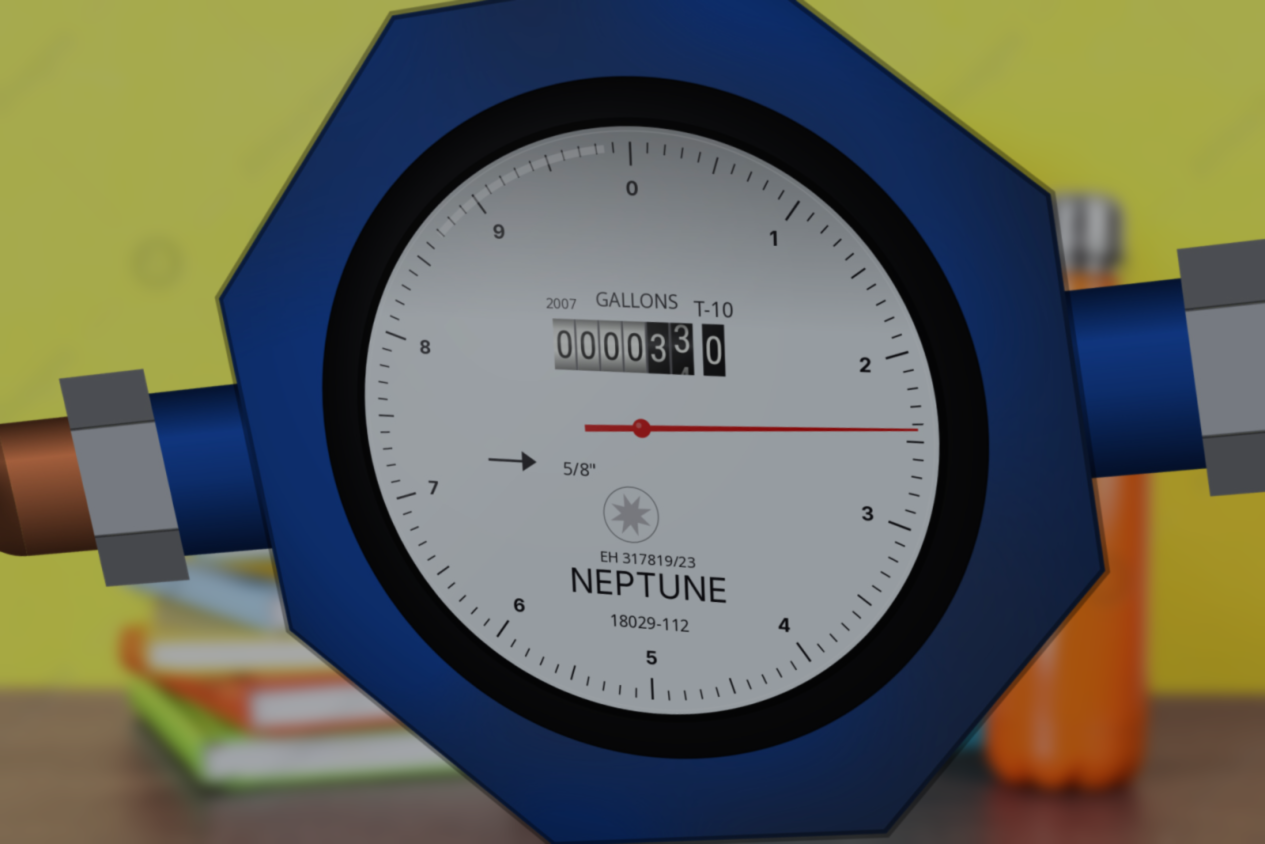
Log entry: 332.4 gal
